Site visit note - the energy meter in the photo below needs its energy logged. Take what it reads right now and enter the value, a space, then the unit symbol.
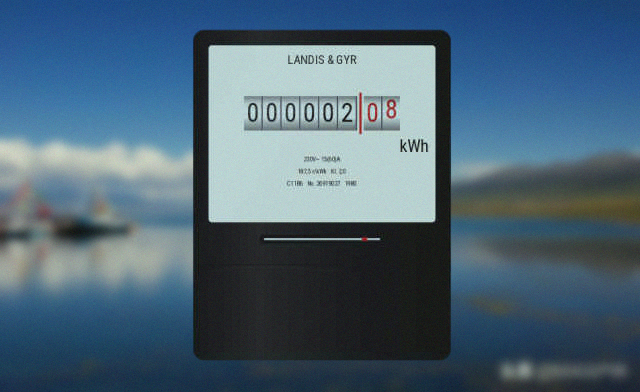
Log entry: 2.08 kWh
